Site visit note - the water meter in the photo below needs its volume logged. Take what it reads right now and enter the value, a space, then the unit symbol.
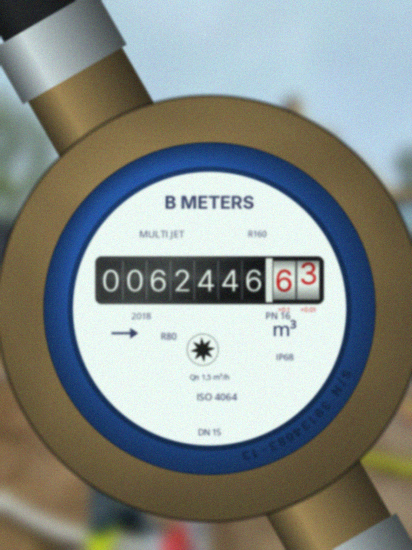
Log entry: 62446.63 m³
